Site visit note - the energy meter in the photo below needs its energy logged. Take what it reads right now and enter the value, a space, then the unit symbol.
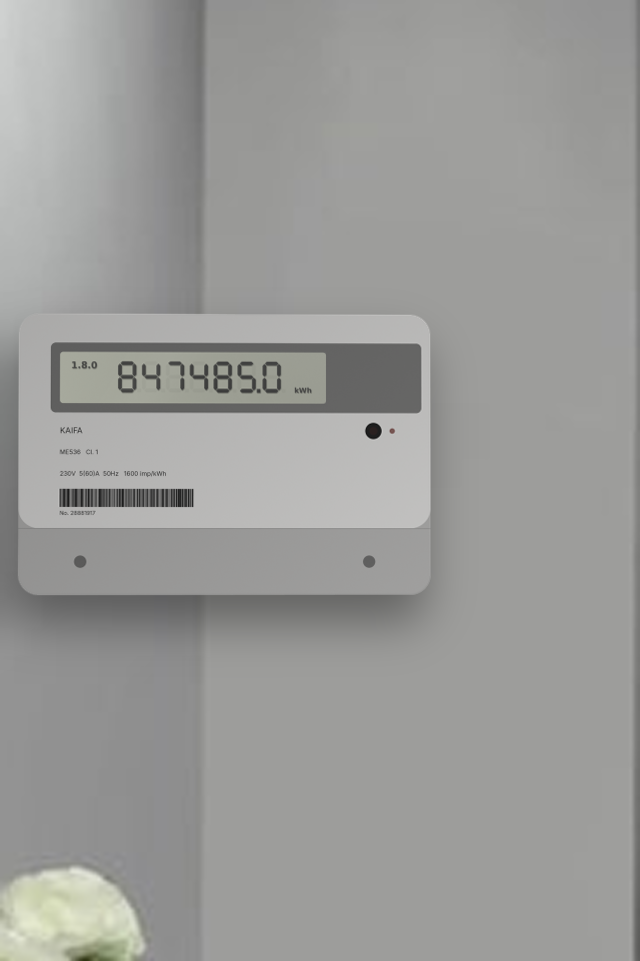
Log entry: 847485.0 kWh
